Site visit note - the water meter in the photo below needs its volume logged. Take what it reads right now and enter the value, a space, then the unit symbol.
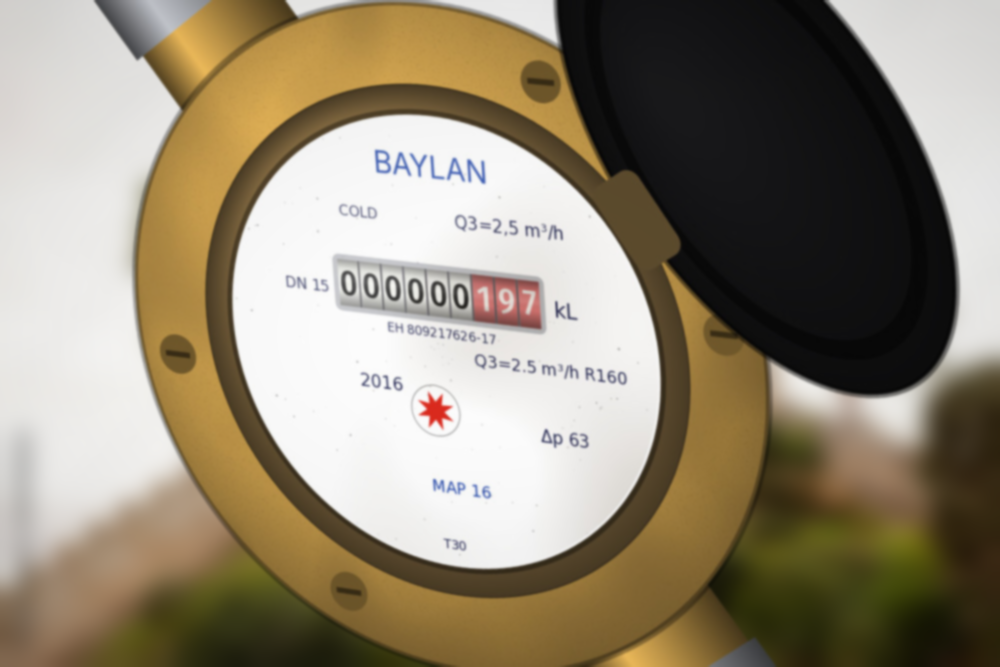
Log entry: 0.197 kL
